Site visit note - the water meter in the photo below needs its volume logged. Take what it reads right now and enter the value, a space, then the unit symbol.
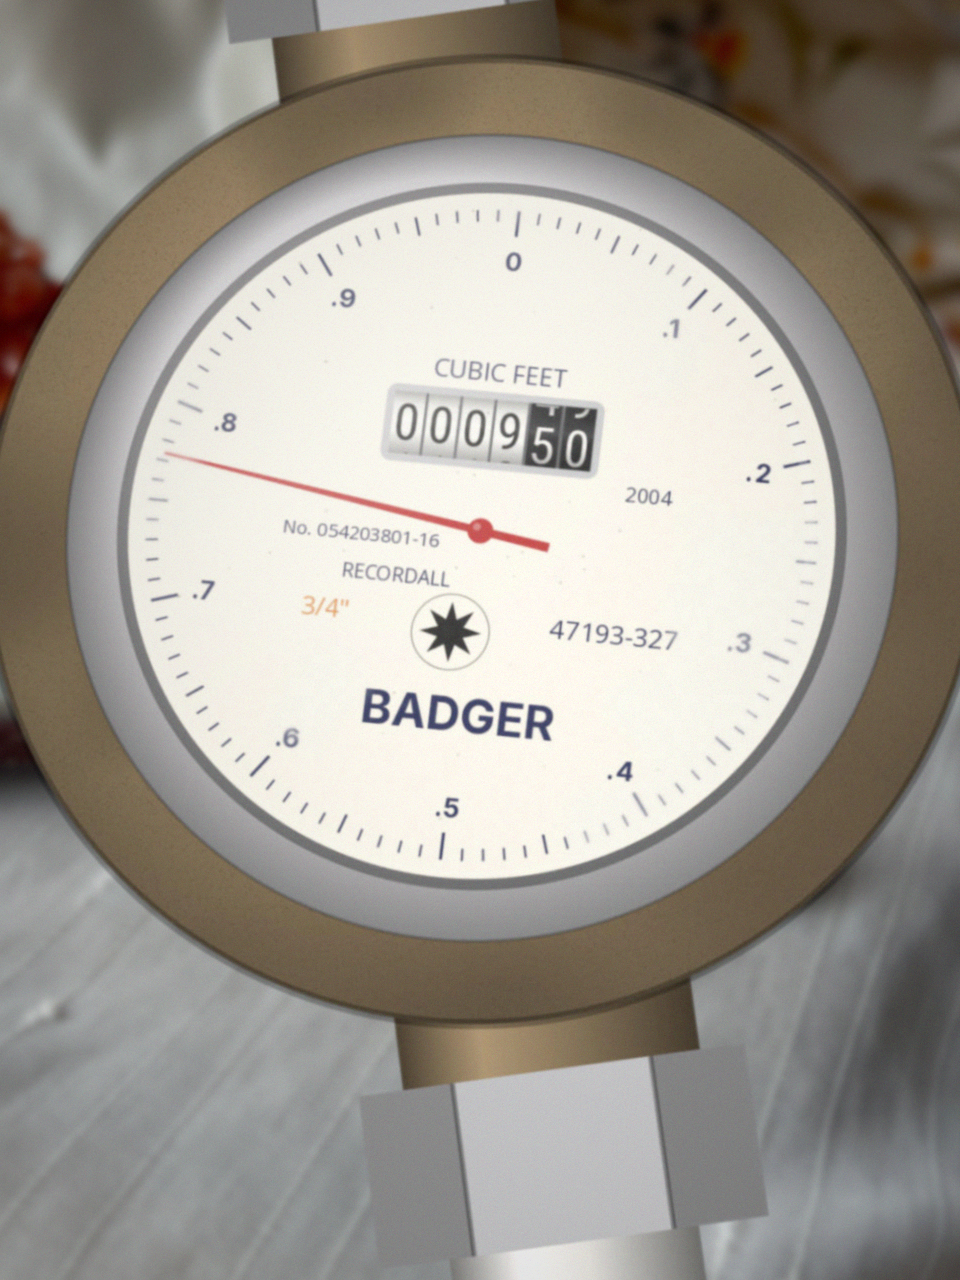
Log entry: 949.77 ft³
